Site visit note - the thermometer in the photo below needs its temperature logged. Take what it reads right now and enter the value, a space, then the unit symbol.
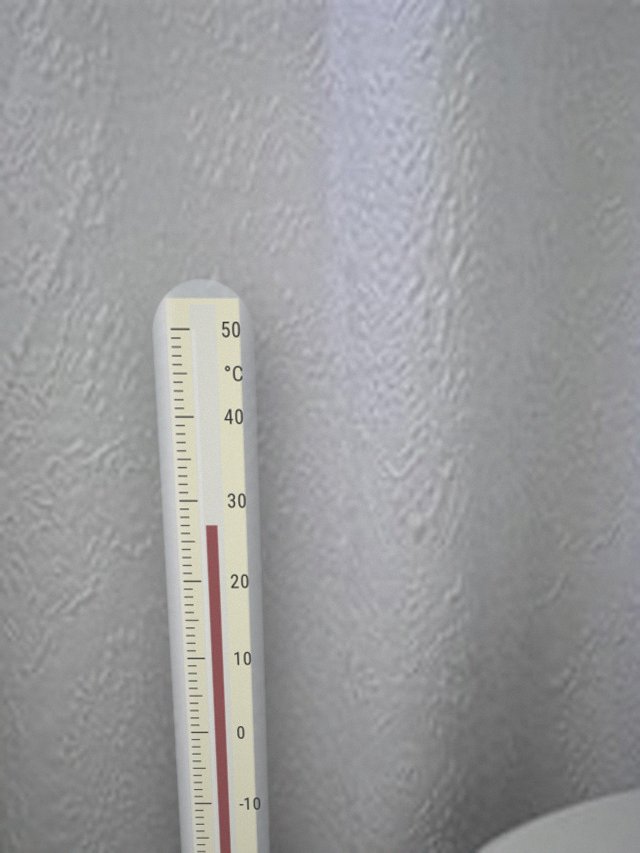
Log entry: 27 °C
